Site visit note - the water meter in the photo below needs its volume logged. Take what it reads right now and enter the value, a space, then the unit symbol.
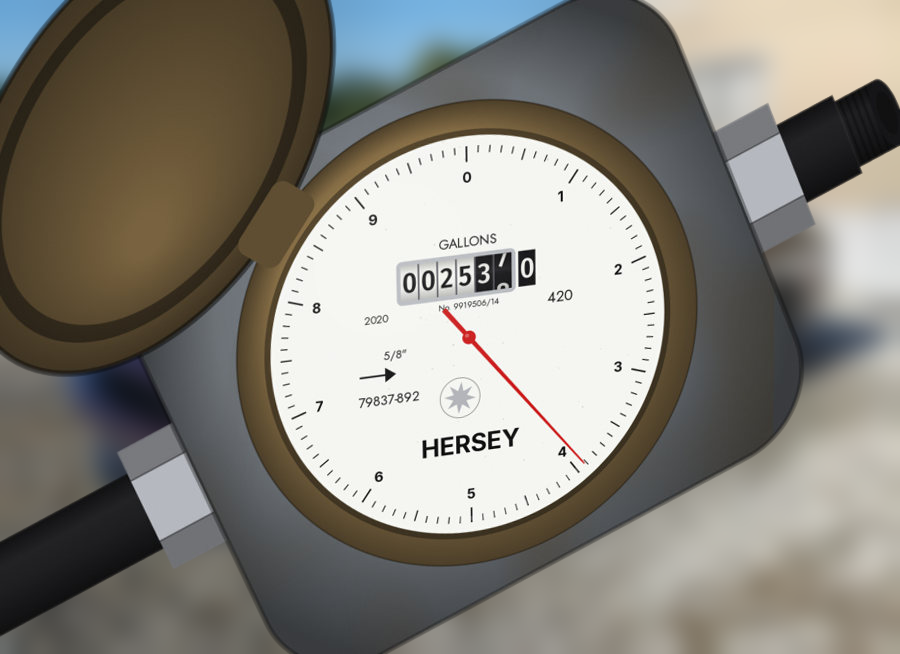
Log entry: 25373.9 gal
